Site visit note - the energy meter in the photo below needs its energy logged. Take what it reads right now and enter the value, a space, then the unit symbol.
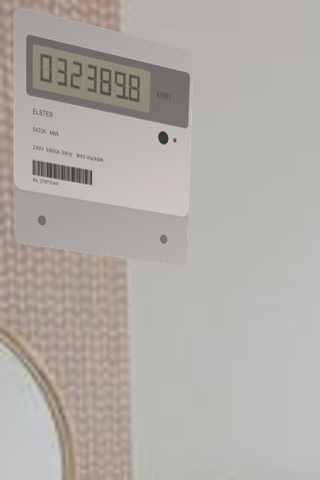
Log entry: 32389.8 kWh
